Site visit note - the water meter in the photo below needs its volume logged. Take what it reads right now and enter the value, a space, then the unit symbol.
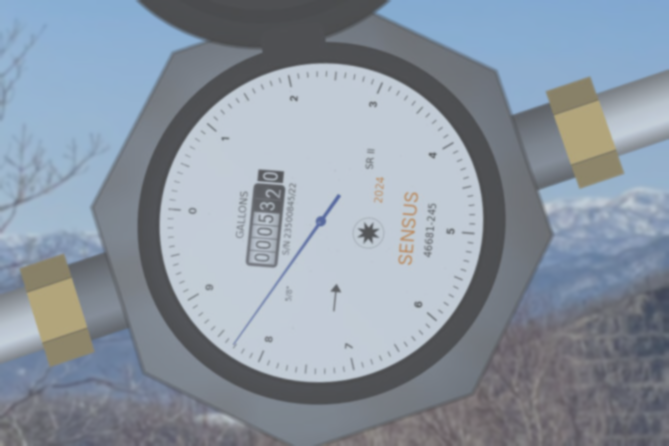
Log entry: 5318.3 gal
